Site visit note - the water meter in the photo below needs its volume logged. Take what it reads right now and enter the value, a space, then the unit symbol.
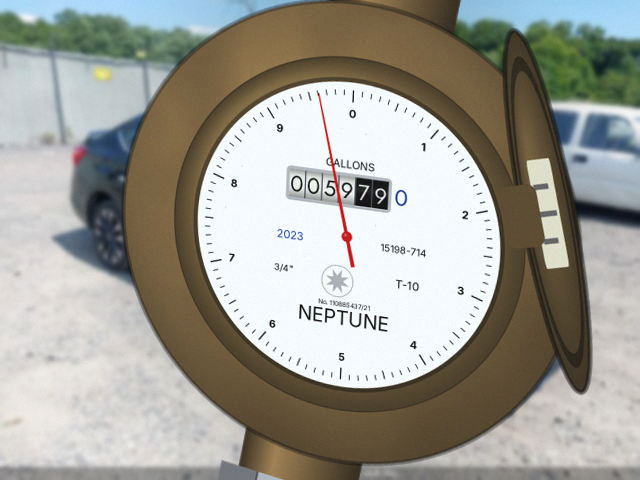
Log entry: 59789.6 gal
